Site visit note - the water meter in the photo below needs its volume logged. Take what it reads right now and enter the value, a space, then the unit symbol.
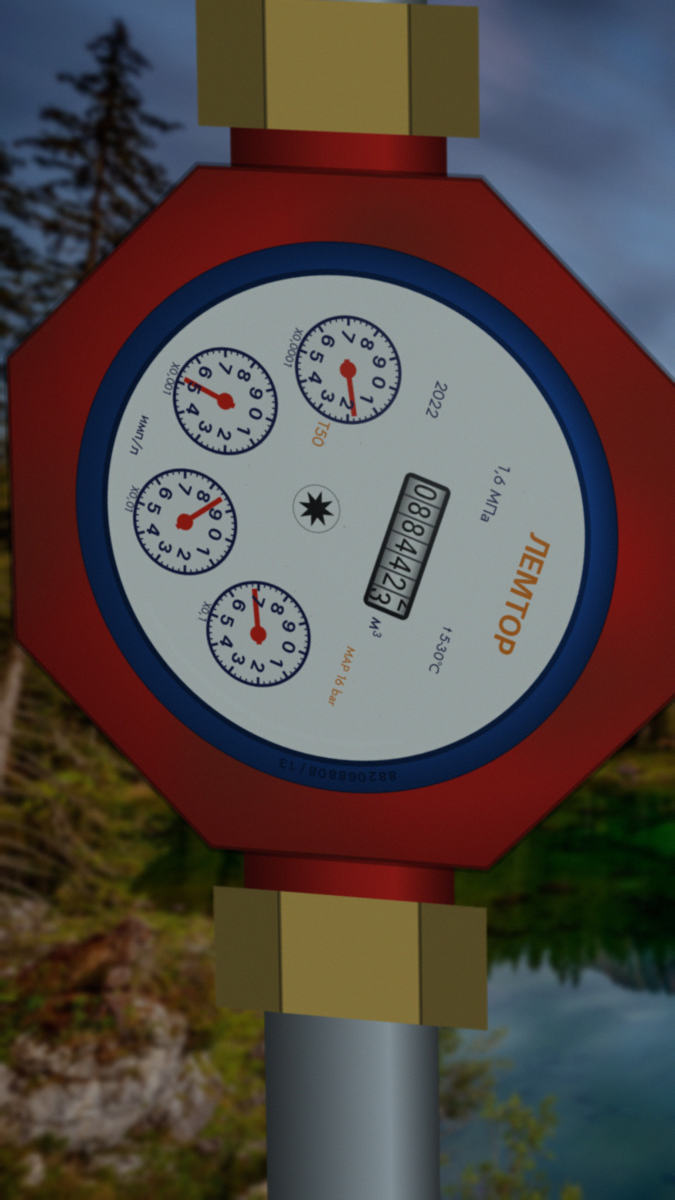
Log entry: 884422.6851 m³
